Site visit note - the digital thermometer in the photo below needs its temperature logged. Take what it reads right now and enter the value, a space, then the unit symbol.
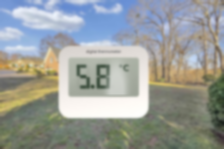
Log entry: 5.8 °C
